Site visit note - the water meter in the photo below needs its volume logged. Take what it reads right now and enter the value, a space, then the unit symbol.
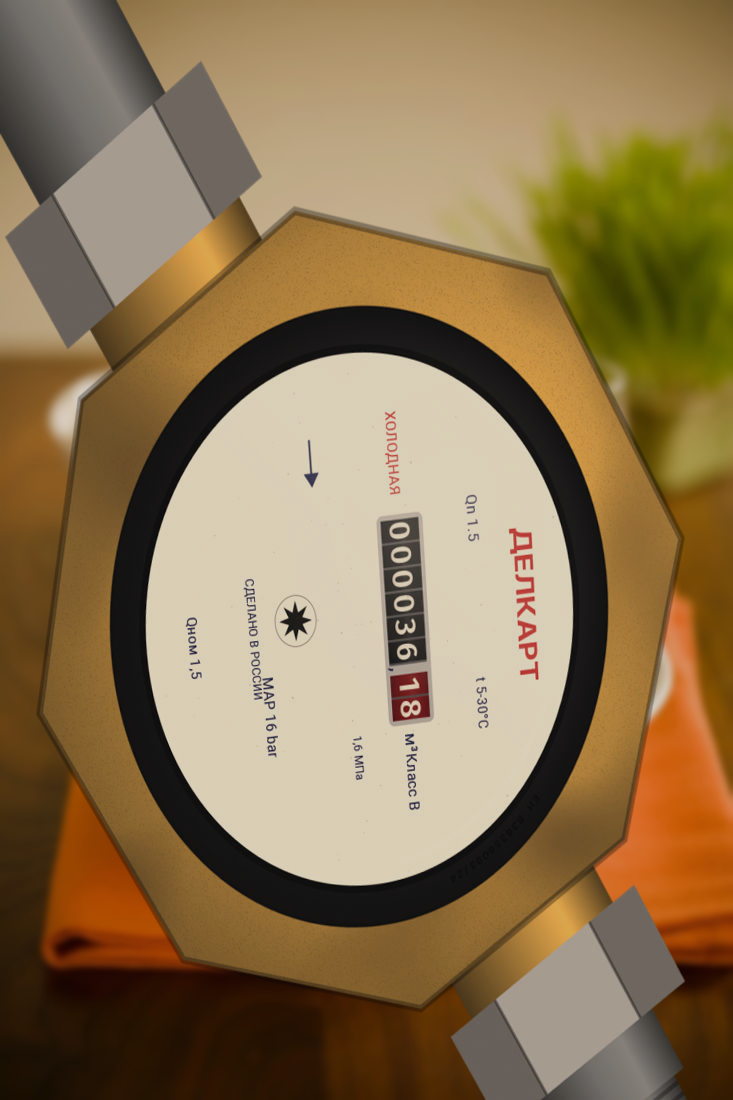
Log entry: 36.18 m³
